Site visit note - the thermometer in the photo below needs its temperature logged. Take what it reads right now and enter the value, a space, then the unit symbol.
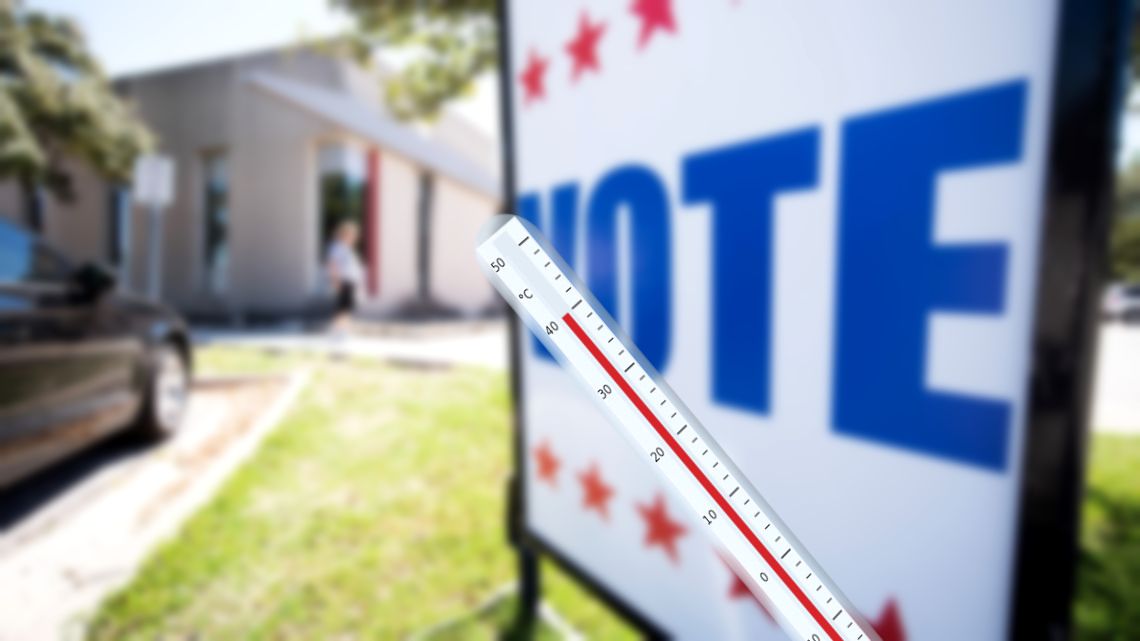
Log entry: 40 °C
